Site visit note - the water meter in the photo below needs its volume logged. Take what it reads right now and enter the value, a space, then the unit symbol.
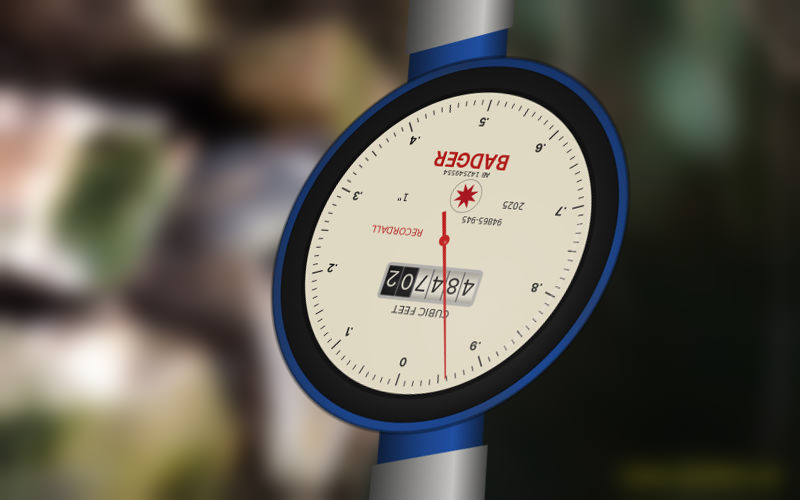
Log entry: 484701.94 ft³
